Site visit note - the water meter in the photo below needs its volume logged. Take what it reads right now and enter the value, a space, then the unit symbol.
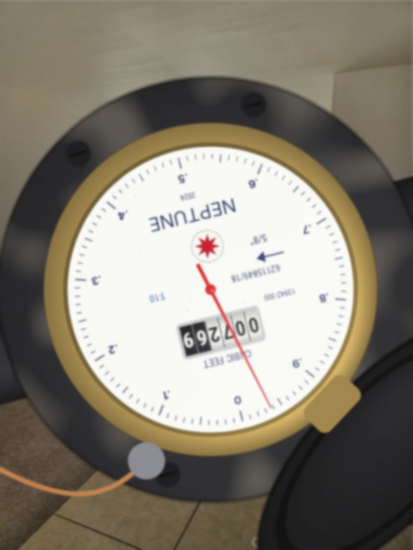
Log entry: 7268.96 ft³
